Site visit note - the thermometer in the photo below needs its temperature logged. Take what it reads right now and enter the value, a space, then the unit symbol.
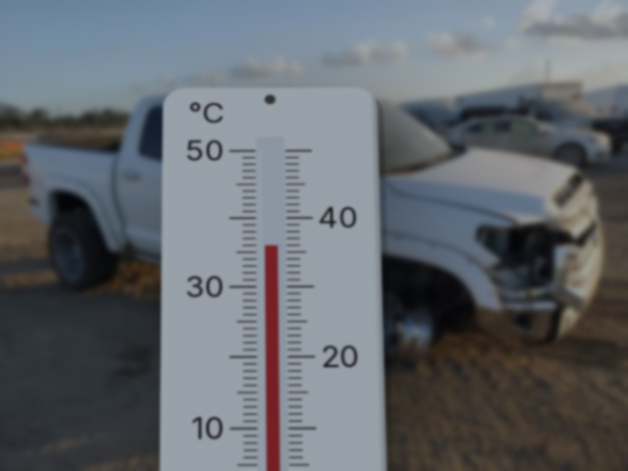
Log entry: 36 °C
